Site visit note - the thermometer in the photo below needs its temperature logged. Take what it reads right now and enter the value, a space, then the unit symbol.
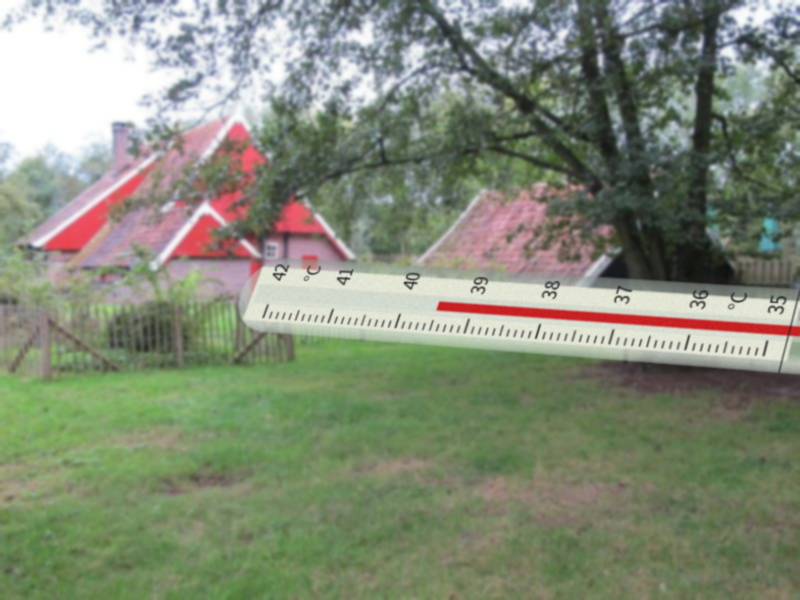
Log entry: 39.5 °C
